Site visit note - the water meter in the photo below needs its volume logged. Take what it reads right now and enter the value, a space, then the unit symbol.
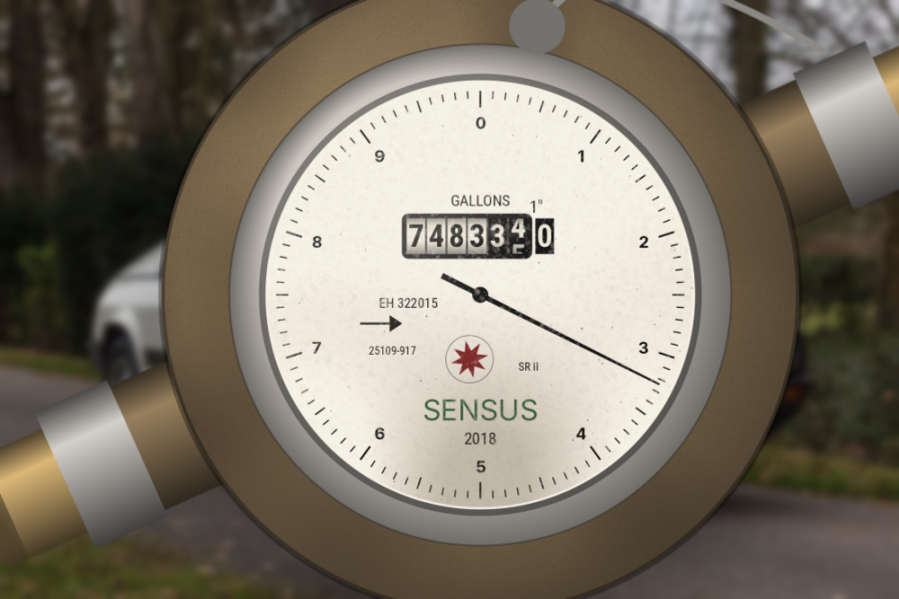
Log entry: 7483343.2 gal
